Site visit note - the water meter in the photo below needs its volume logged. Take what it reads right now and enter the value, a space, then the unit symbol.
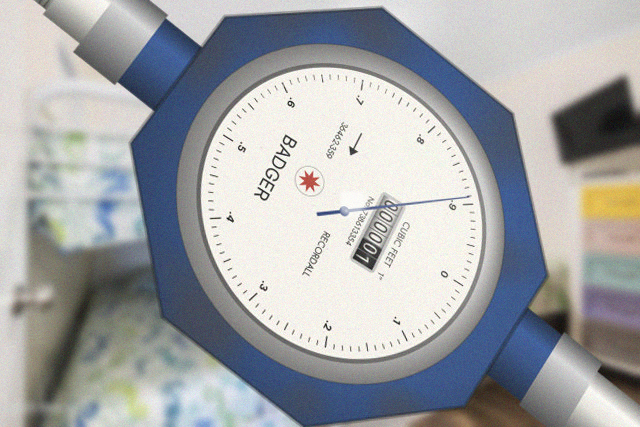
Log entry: 0.89 ft³
